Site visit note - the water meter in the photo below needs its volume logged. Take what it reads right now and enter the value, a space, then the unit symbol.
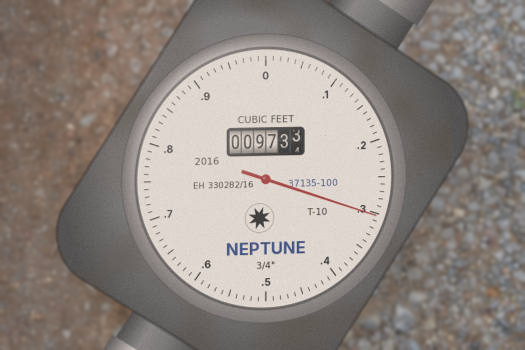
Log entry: 9733.30 ft³
